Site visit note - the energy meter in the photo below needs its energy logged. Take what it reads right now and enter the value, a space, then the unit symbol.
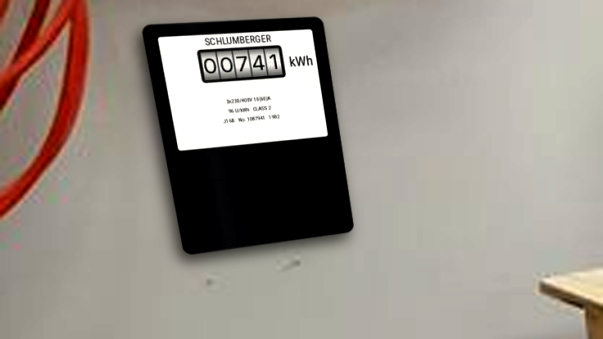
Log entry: 741 kWh
